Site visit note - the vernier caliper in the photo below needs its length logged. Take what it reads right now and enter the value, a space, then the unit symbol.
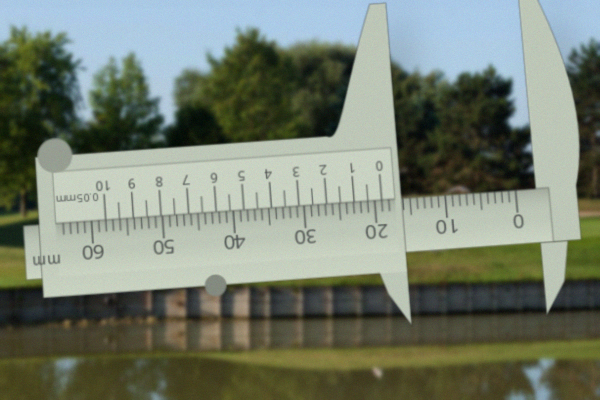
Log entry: 19.0 mm
